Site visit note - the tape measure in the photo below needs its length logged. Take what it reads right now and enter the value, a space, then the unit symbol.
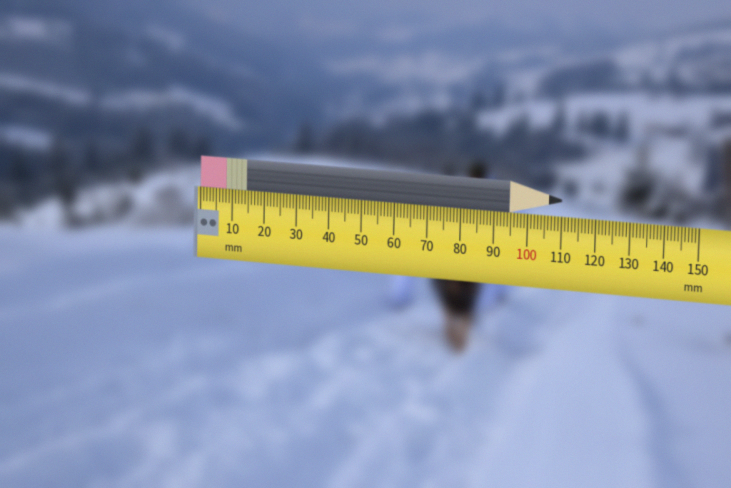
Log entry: 110 mm
